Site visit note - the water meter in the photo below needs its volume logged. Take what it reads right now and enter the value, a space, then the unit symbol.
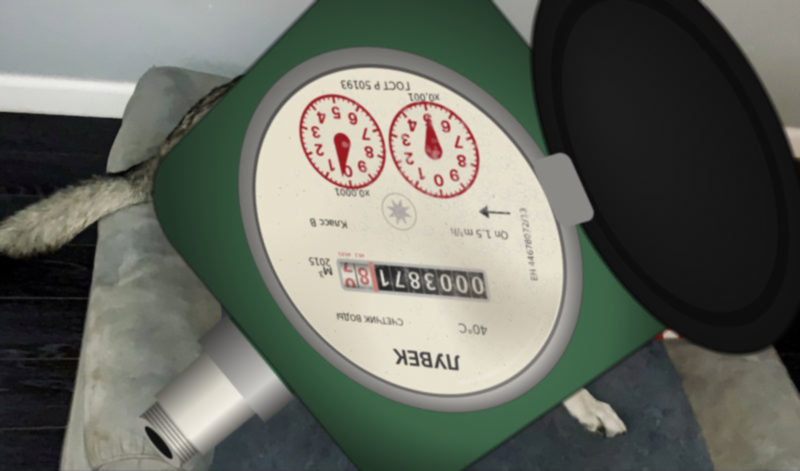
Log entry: 3871.8650 m³
